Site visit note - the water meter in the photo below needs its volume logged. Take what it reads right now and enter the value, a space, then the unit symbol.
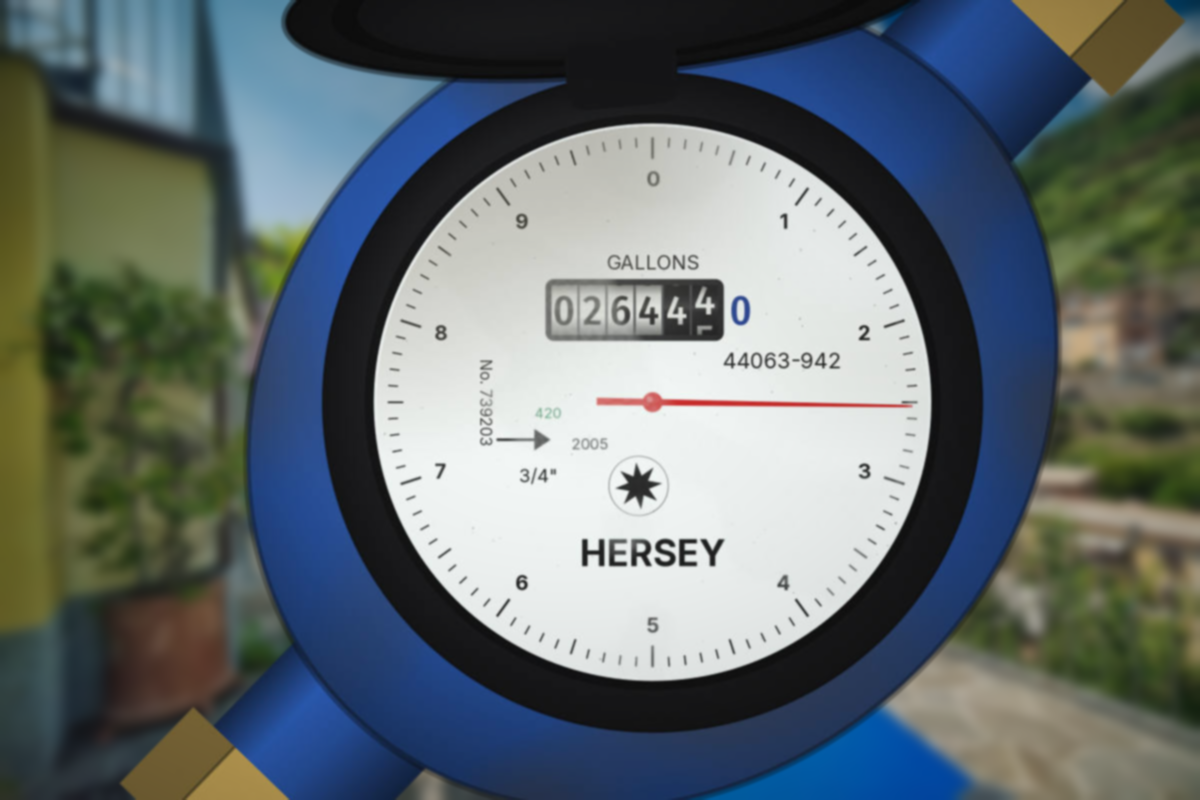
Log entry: 264442.5 gal
